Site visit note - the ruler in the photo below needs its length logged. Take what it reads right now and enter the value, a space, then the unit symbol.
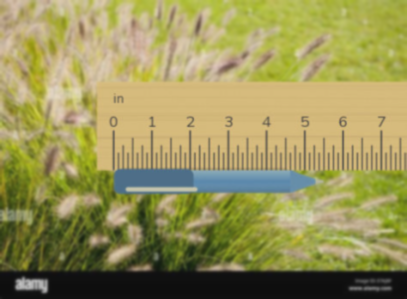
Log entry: 5.5 in
